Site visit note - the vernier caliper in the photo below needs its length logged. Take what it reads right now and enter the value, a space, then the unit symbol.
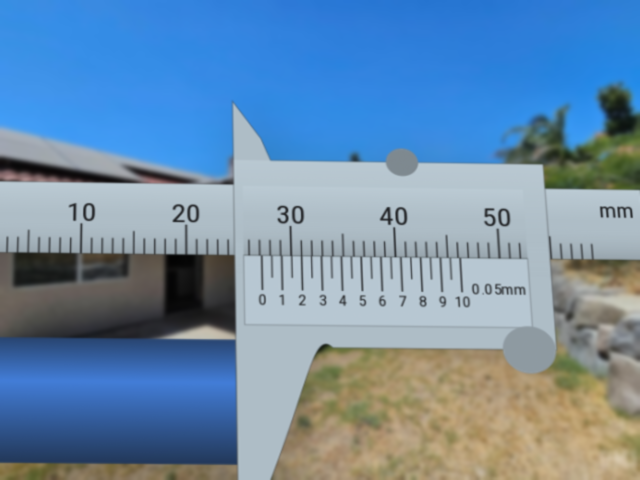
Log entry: 27.2 mm
